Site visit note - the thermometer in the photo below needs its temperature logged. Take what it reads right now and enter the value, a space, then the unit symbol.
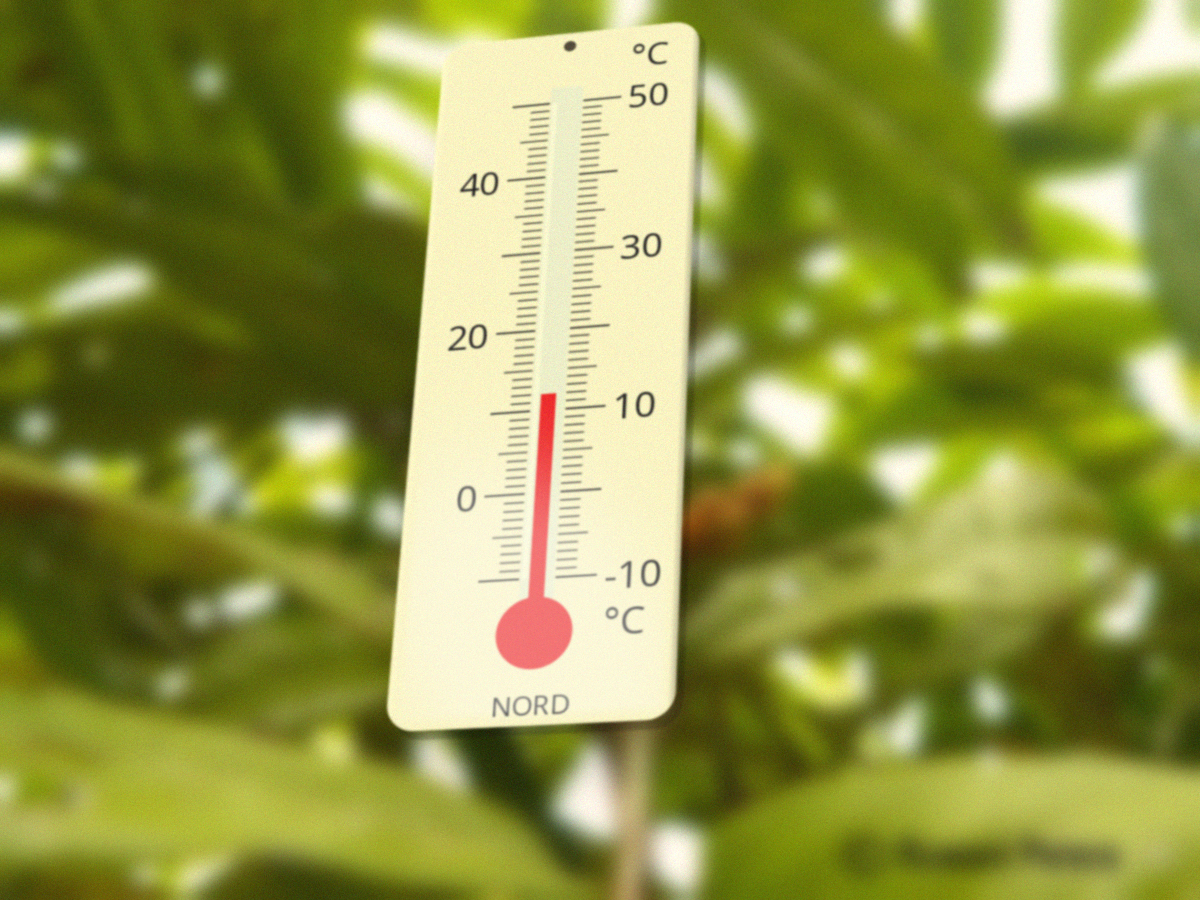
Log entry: 12 °C
